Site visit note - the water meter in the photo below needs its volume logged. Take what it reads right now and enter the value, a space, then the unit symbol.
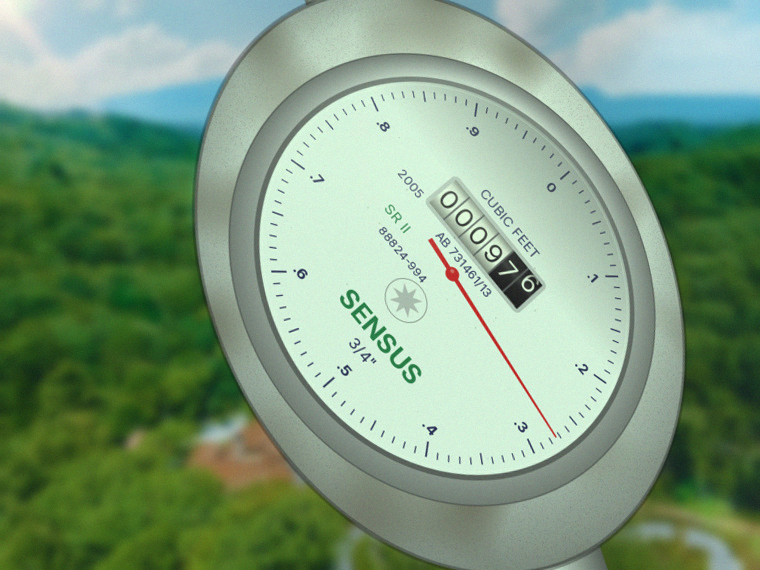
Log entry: 976.27 ft³
